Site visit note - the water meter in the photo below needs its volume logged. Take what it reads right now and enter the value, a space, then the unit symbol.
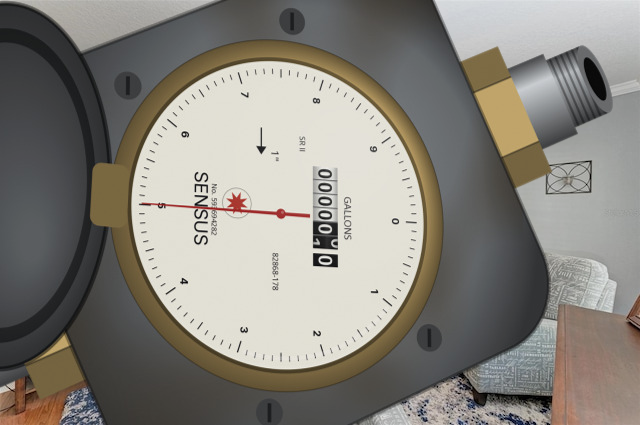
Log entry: 5.0 gal
